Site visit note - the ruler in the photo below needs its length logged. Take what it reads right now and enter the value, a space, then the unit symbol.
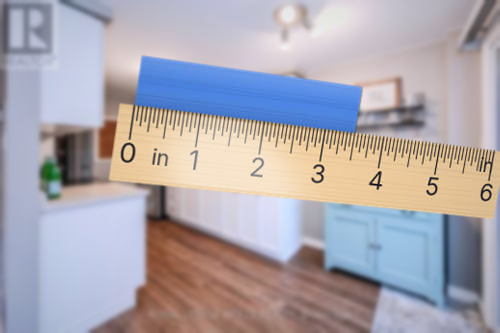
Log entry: 3.5 in
